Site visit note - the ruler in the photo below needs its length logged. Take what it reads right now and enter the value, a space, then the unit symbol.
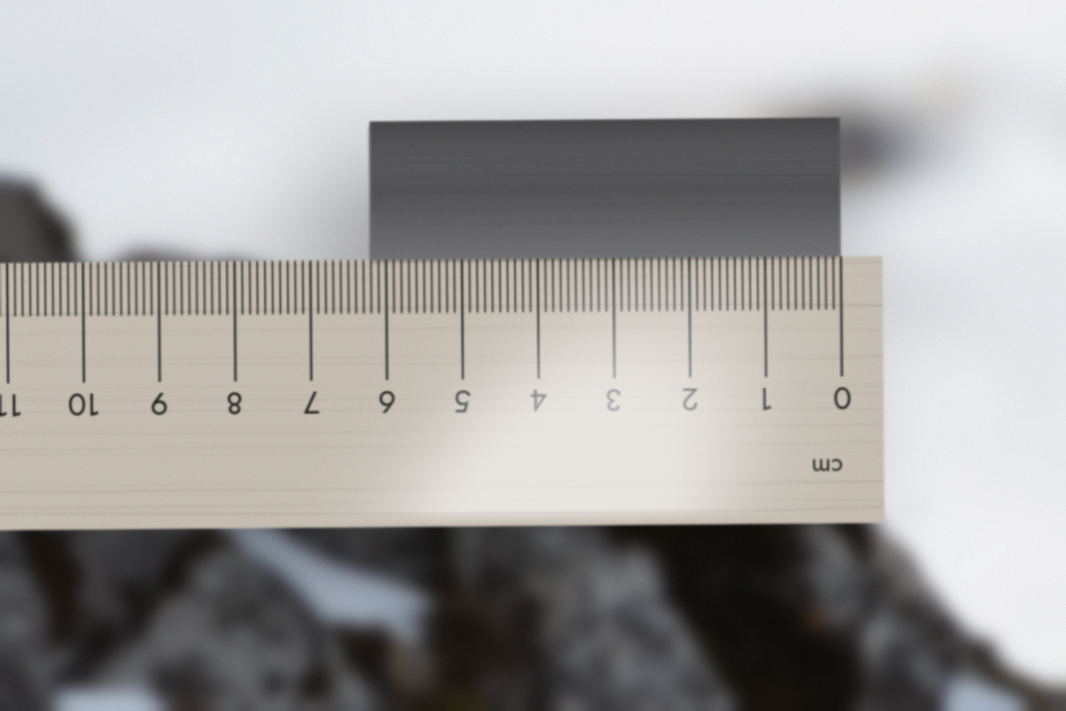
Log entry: 6.2 cm
